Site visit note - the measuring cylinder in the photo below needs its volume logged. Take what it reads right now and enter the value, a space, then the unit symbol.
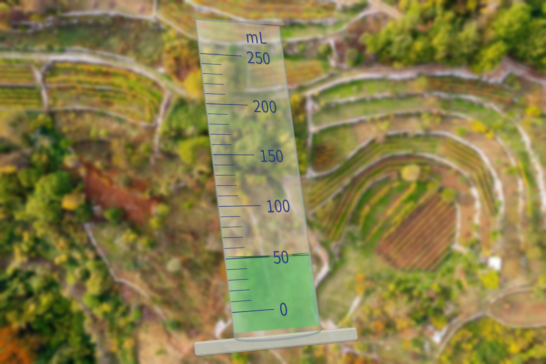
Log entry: 50 mL
